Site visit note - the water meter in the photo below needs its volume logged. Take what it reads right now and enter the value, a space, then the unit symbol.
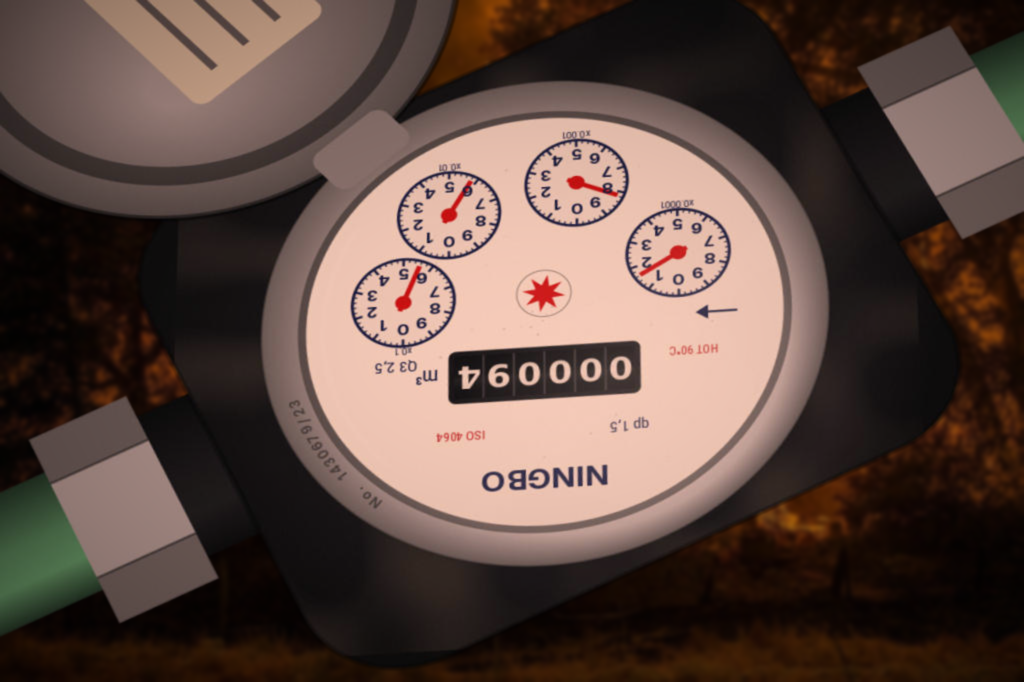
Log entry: 94.5581 m³
